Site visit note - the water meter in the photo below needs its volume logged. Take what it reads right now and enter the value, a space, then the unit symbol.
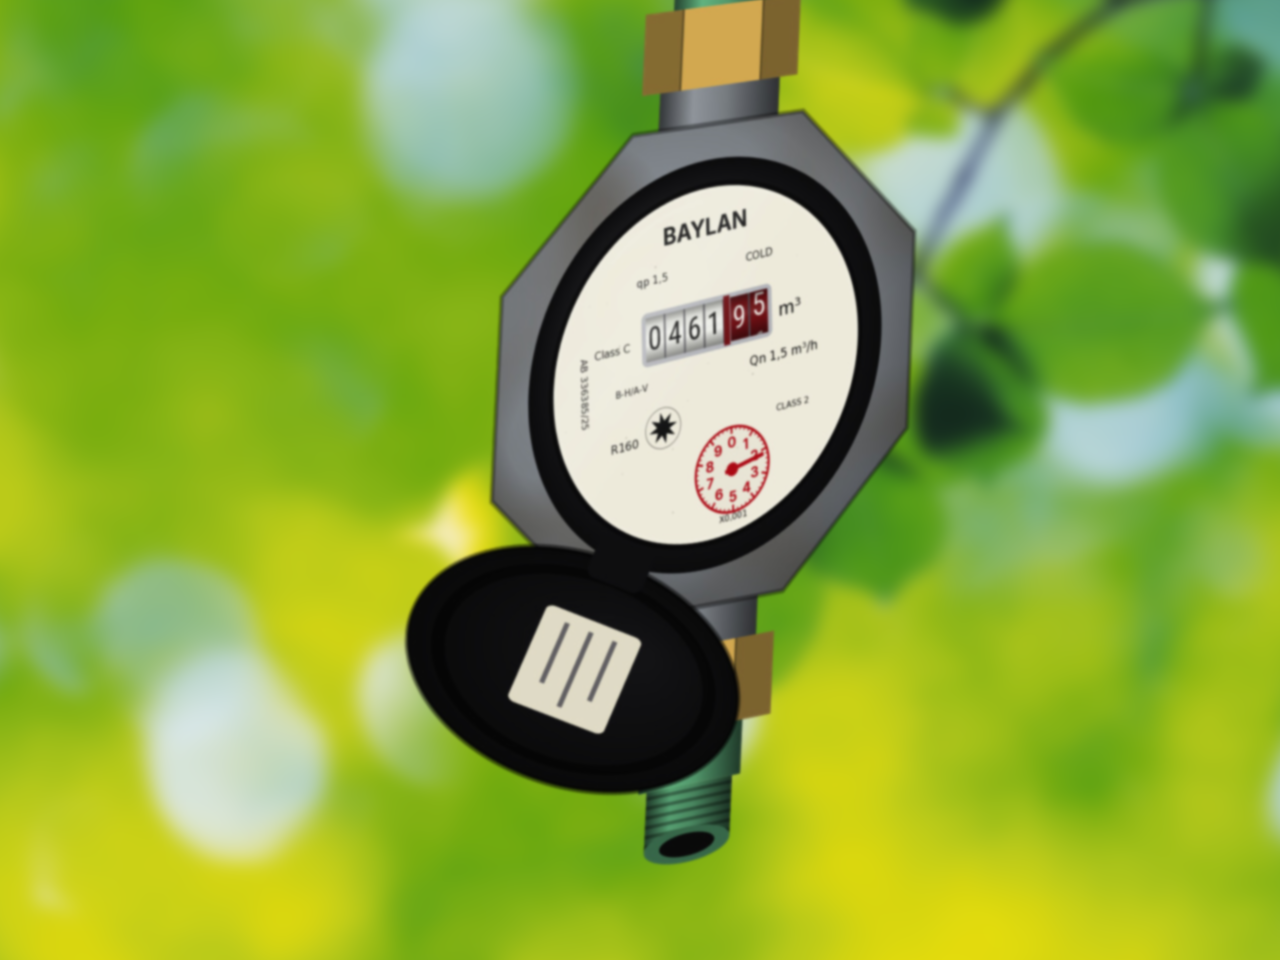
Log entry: 461.952 m³
